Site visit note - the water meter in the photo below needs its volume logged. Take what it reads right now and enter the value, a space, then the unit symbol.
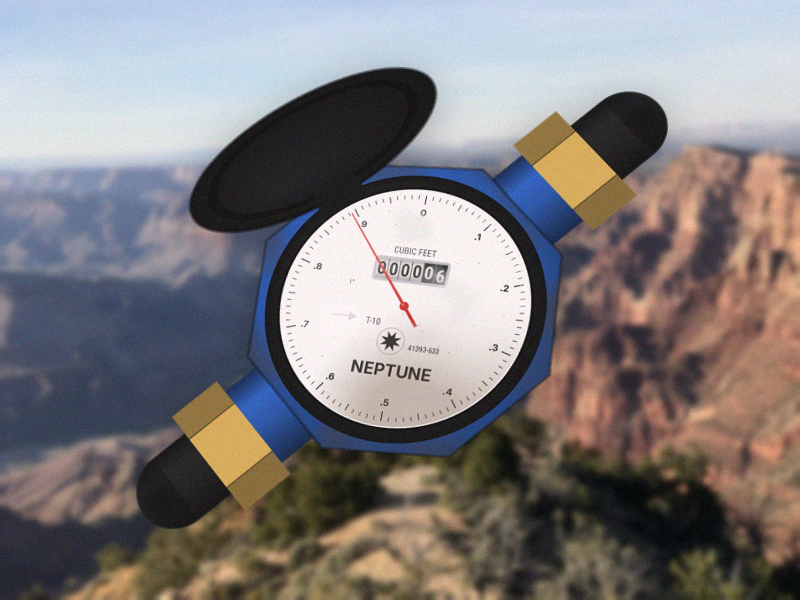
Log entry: 5.89 ft³
